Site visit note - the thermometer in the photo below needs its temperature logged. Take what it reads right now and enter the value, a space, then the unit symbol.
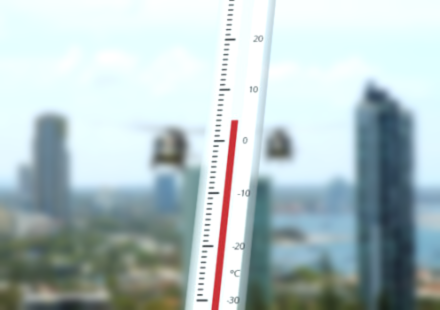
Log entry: 4 °C
